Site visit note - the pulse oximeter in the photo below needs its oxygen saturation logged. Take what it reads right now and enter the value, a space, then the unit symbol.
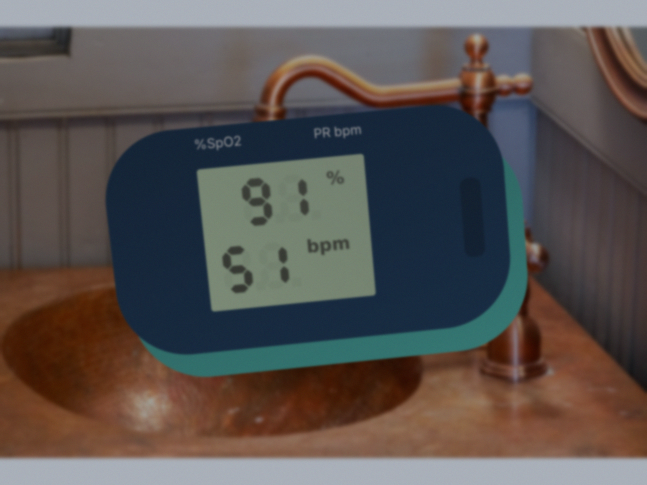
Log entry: 91 %
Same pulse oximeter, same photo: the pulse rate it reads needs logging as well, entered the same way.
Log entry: 51 bpm
